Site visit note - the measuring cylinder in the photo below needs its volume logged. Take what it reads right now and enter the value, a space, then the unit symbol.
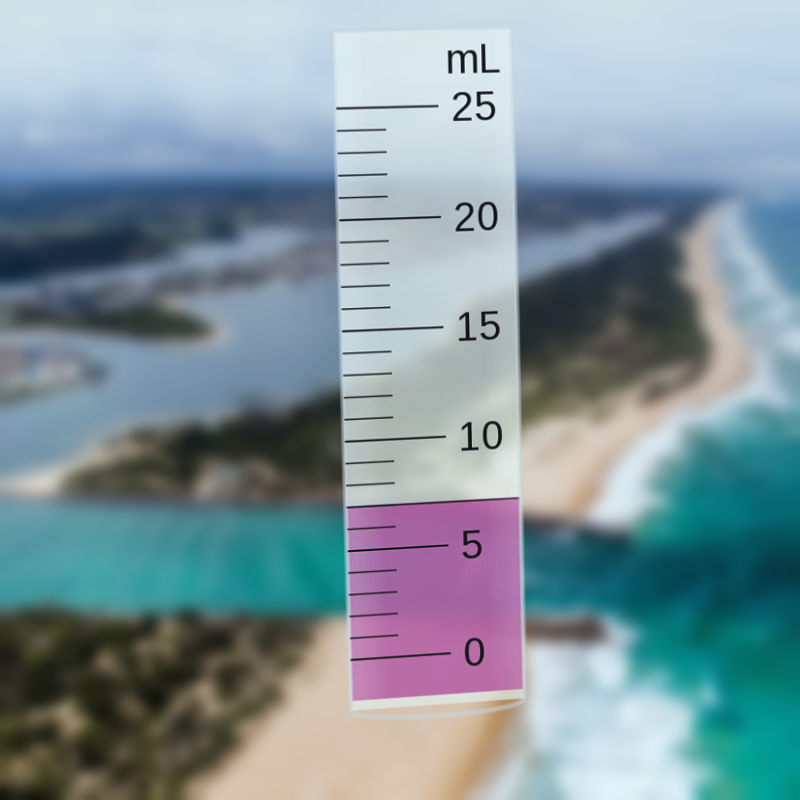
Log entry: 7 mL
